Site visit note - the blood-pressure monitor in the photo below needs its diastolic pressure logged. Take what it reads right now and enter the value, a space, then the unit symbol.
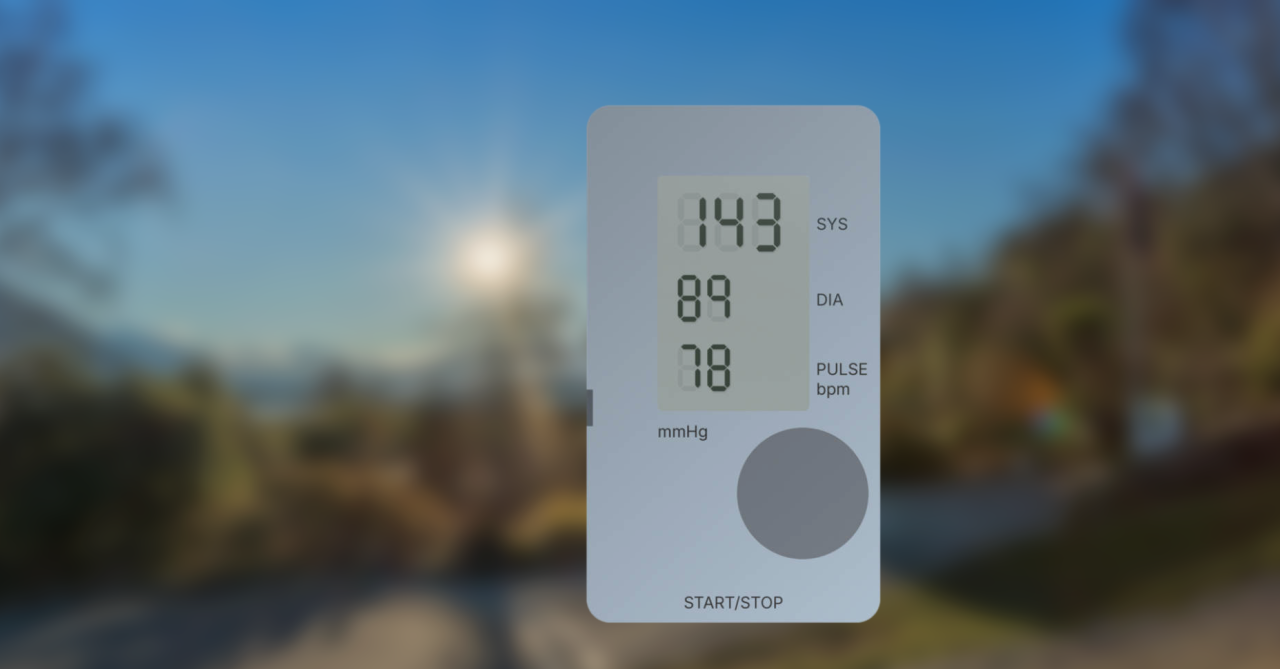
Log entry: 89 mmHg
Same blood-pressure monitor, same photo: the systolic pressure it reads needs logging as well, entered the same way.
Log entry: 143 mmHg
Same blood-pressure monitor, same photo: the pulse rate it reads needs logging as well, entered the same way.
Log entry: 78 bpm
